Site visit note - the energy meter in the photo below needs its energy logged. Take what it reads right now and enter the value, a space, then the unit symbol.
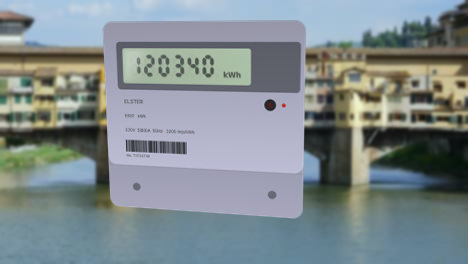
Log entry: 120340 kWh
